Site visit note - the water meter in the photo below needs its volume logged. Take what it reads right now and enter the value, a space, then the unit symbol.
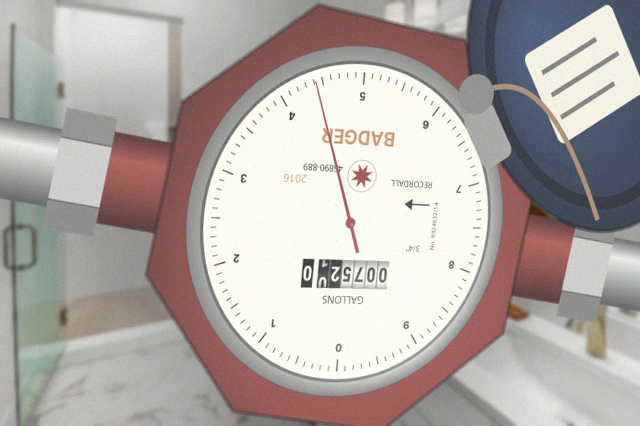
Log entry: 75204.4 gal
